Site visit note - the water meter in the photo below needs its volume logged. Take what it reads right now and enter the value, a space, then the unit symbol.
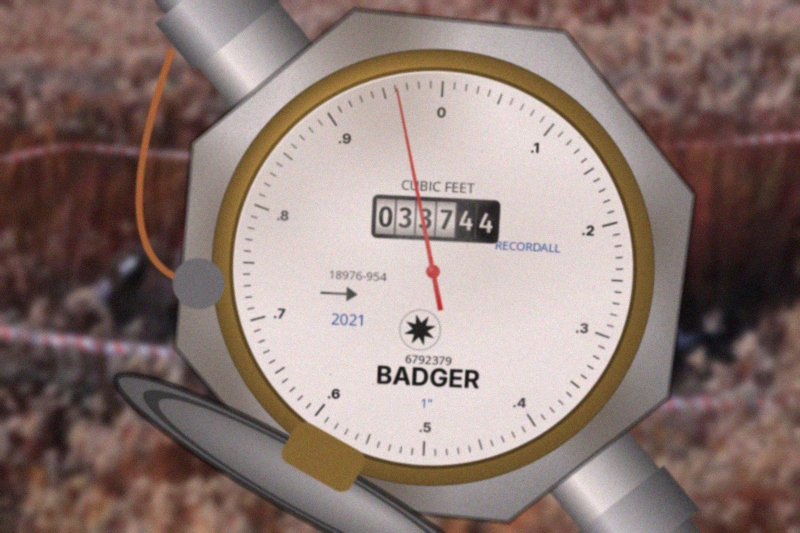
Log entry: 33743.96 ft³
